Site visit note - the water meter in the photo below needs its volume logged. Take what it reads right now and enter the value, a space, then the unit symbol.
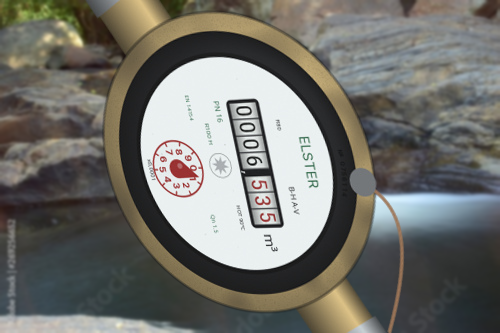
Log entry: 6.5350 m³
